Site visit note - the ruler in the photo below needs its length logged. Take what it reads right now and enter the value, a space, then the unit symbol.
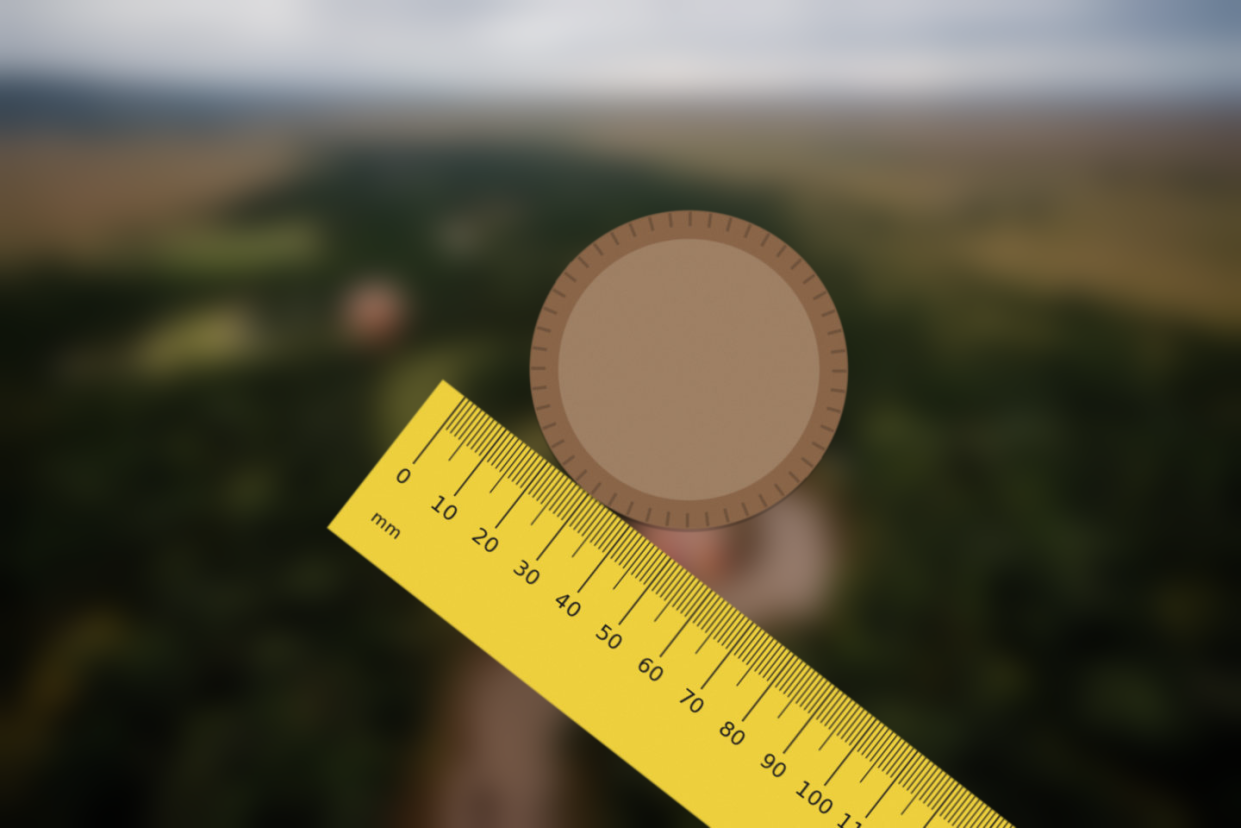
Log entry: 61 mm
